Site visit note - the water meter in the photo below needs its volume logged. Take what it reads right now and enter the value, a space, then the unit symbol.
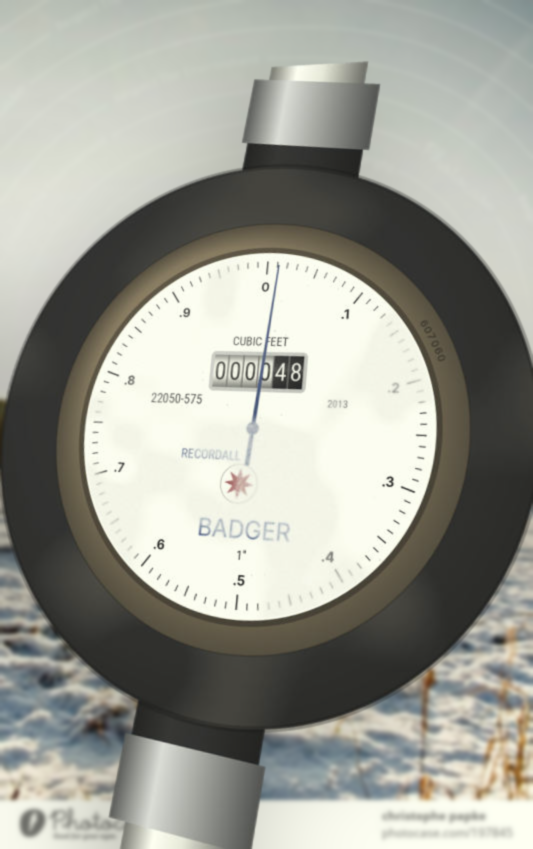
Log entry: 48.01 ft³
